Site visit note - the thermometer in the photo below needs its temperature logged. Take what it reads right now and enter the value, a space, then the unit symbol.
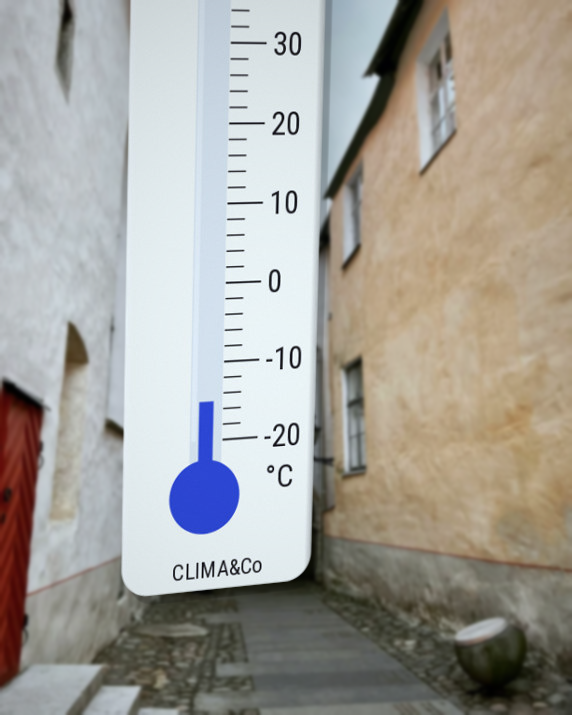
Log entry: -15 °C
